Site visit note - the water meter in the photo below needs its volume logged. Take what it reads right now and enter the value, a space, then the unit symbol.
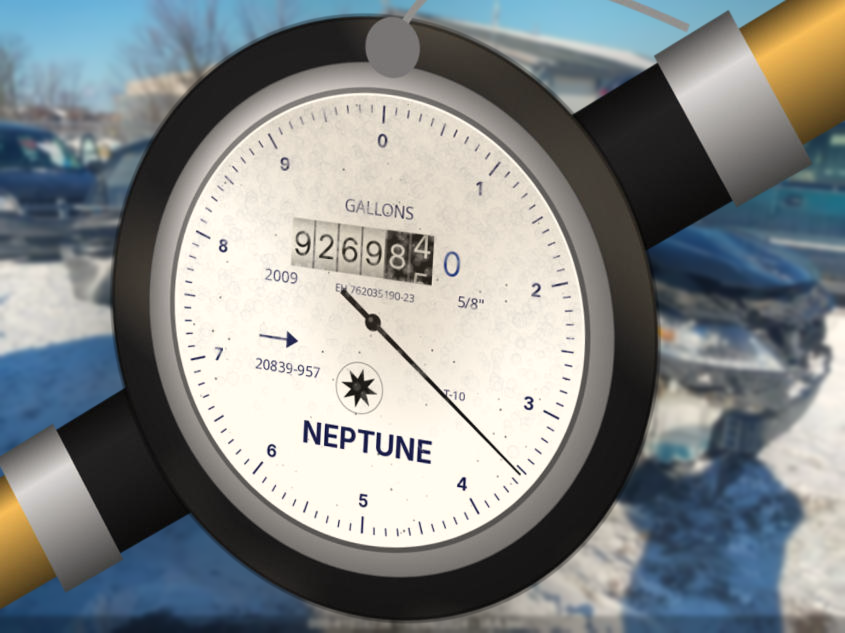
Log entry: 9269843.5 gal
